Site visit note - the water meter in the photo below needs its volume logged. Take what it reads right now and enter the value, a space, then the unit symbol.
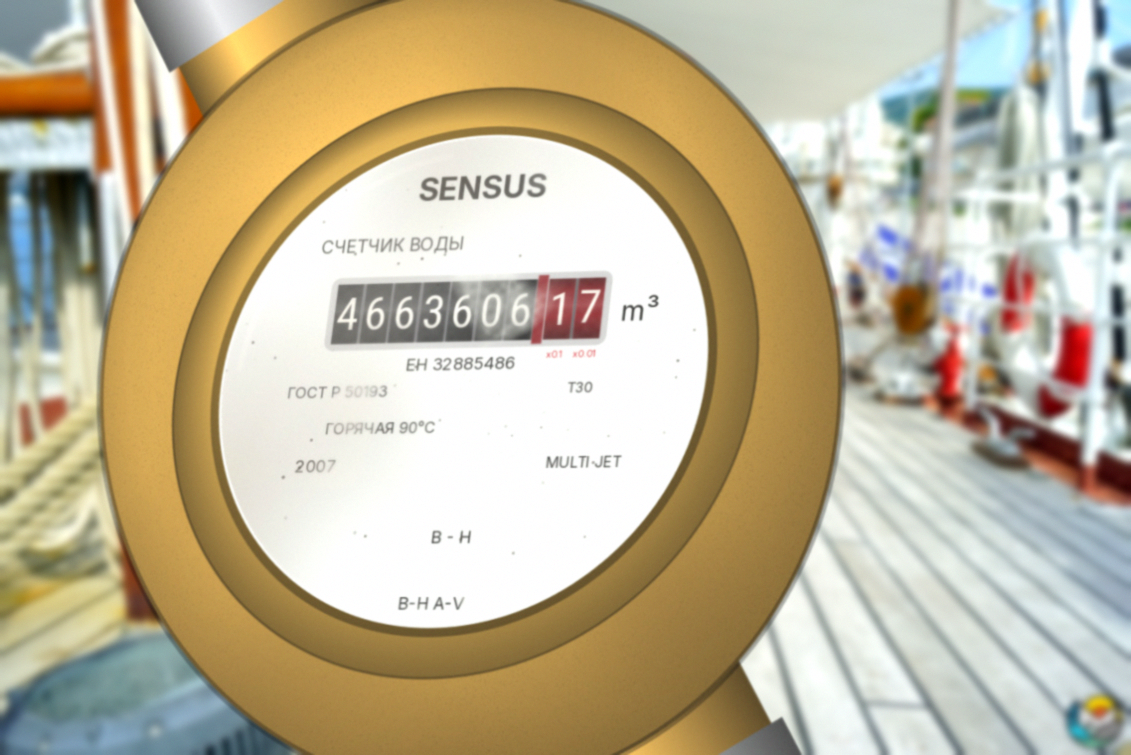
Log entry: 4663606.17 m³
